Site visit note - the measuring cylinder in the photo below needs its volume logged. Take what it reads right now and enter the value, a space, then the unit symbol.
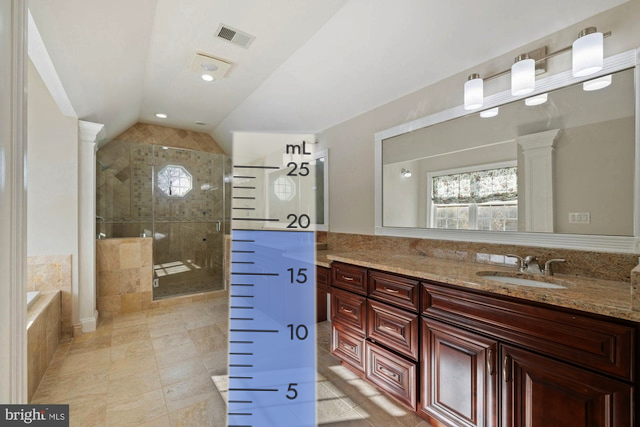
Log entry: 19 mL
